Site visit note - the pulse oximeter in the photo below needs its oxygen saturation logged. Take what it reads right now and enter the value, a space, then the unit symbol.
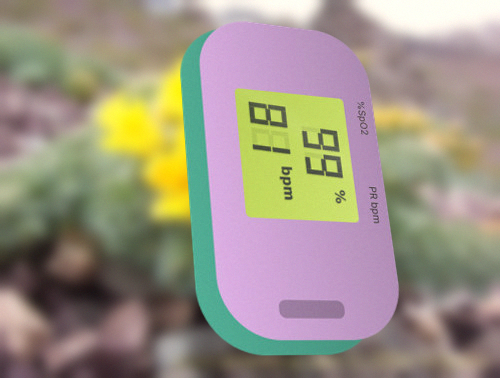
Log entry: 99 %
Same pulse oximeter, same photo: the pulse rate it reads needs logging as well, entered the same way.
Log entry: 81 bpm
